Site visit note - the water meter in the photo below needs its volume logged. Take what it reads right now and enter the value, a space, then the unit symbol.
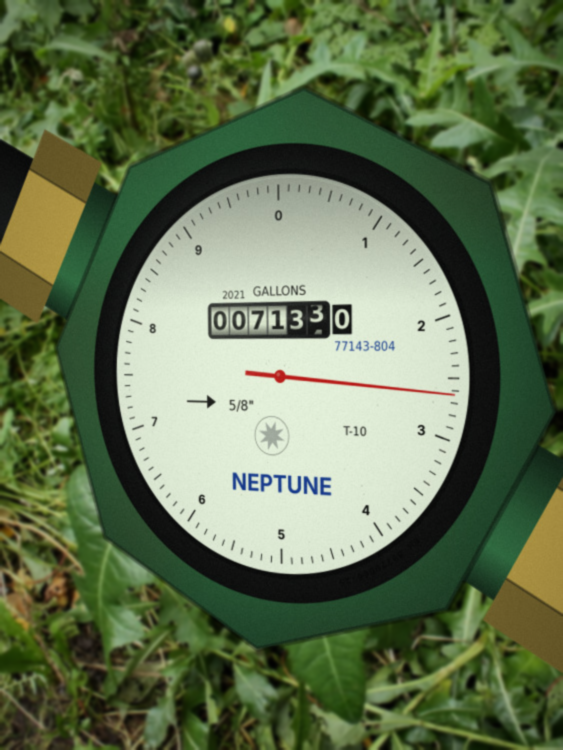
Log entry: 71332.6 gal
